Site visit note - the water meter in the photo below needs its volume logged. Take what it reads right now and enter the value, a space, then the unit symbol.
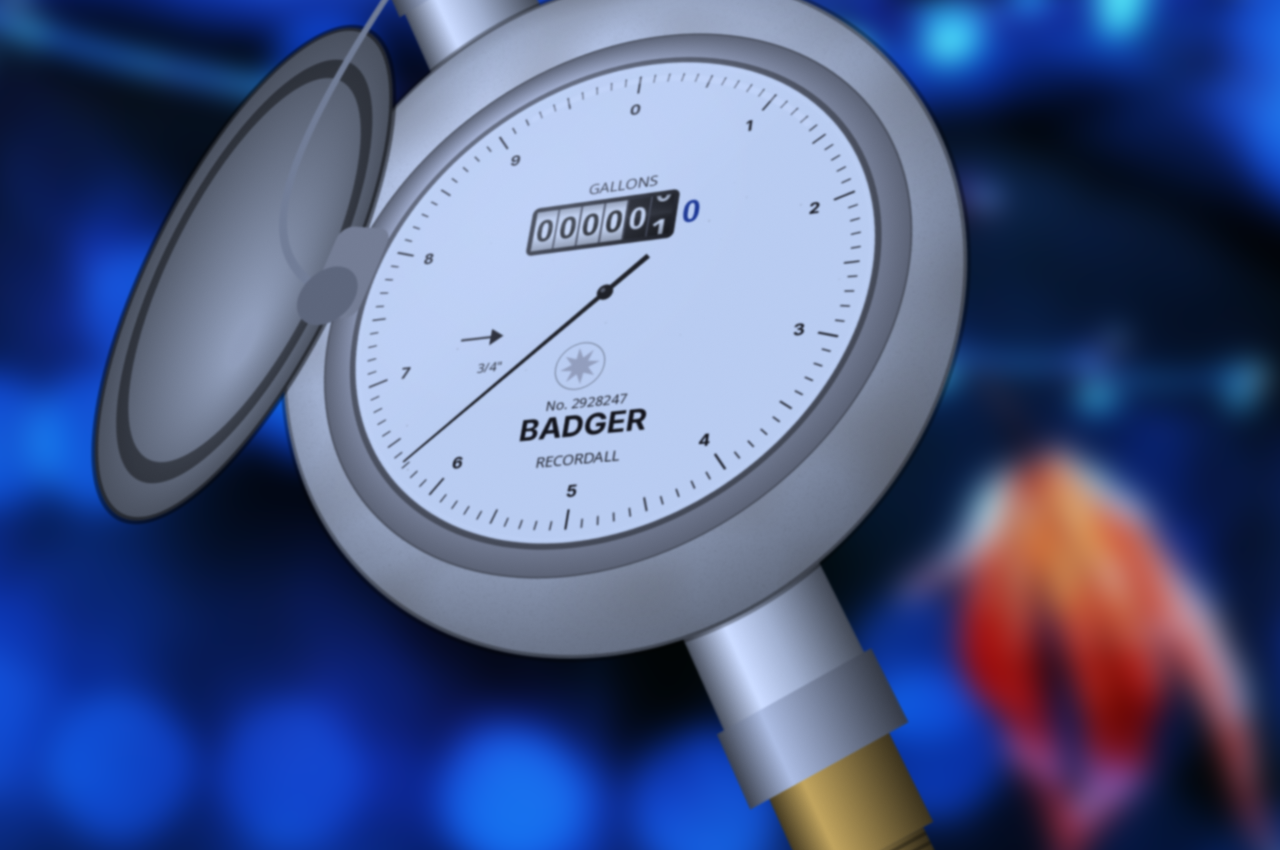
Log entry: 6.3 gal
